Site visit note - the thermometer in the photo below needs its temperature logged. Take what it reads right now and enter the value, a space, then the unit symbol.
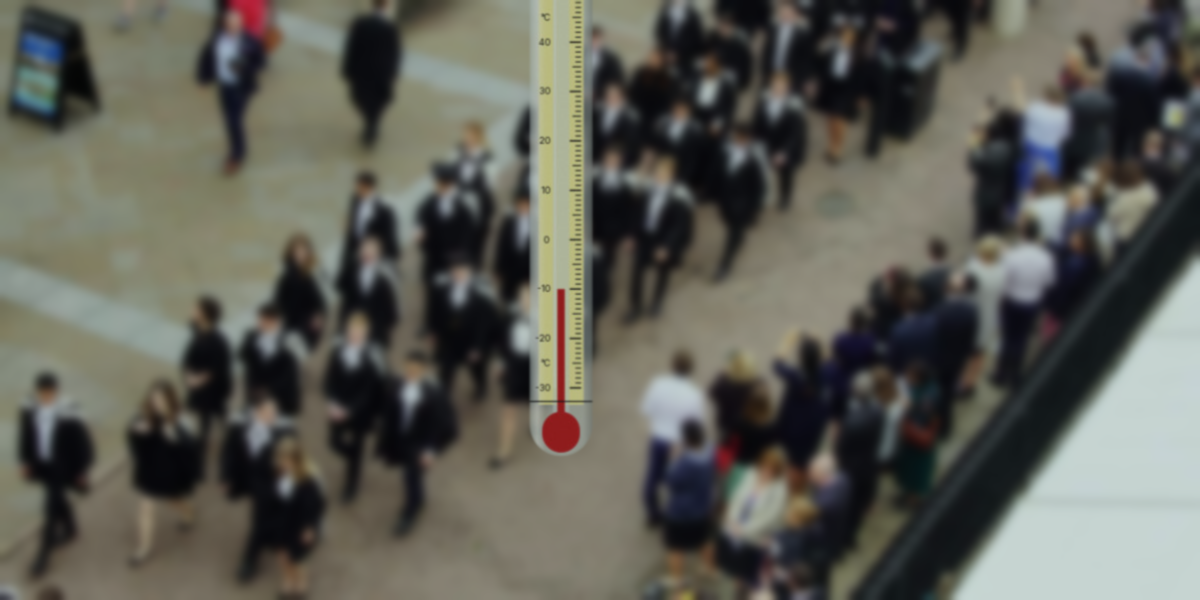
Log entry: -10 °C
